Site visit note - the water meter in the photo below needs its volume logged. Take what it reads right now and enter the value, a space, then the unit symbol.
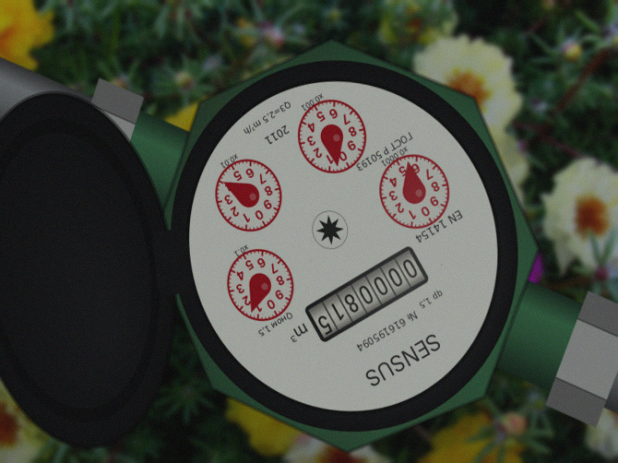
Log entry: 815.1405 m³
